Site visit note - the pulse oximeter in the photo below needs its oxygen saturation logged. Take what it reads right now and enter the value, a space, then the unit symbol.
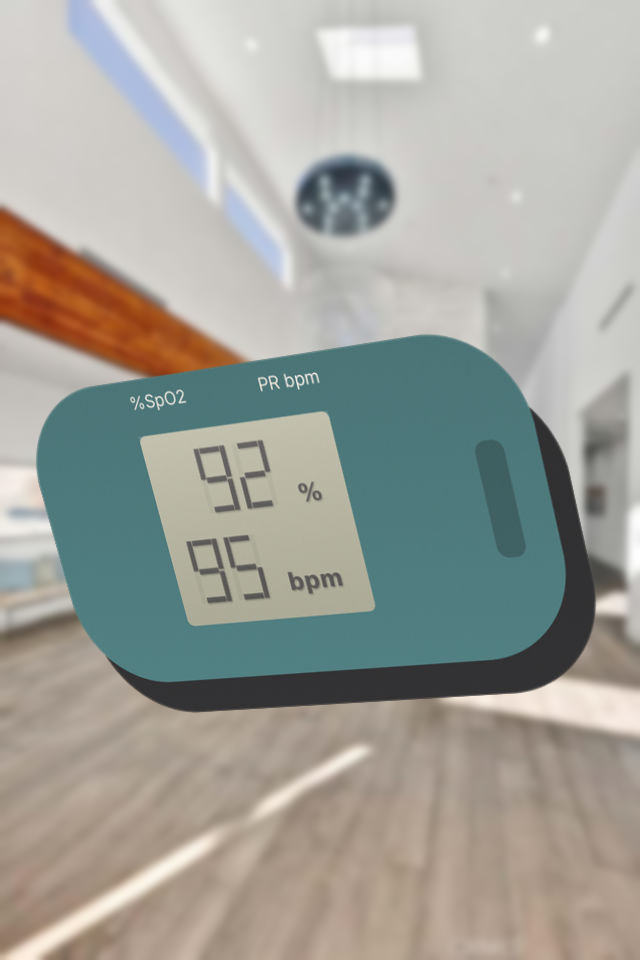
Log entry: 92 %
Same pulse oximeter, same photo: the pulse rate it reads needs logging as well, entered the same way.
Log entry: 95 bpm
